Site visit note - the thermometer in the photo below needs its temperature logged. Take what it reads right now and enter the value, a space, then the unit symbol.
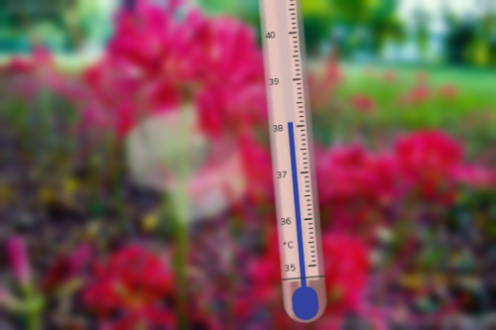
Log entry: 38.1 °C
